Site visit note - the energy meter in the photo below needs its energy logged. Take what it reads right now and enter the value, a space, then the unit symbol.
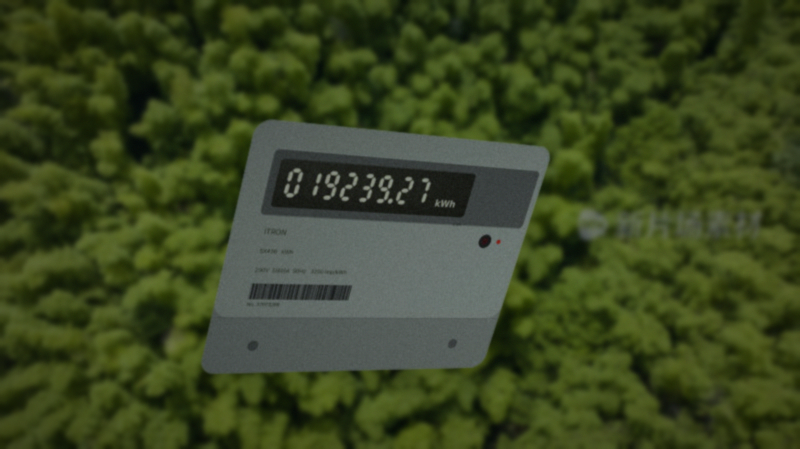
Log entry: 19239.27 kWh
